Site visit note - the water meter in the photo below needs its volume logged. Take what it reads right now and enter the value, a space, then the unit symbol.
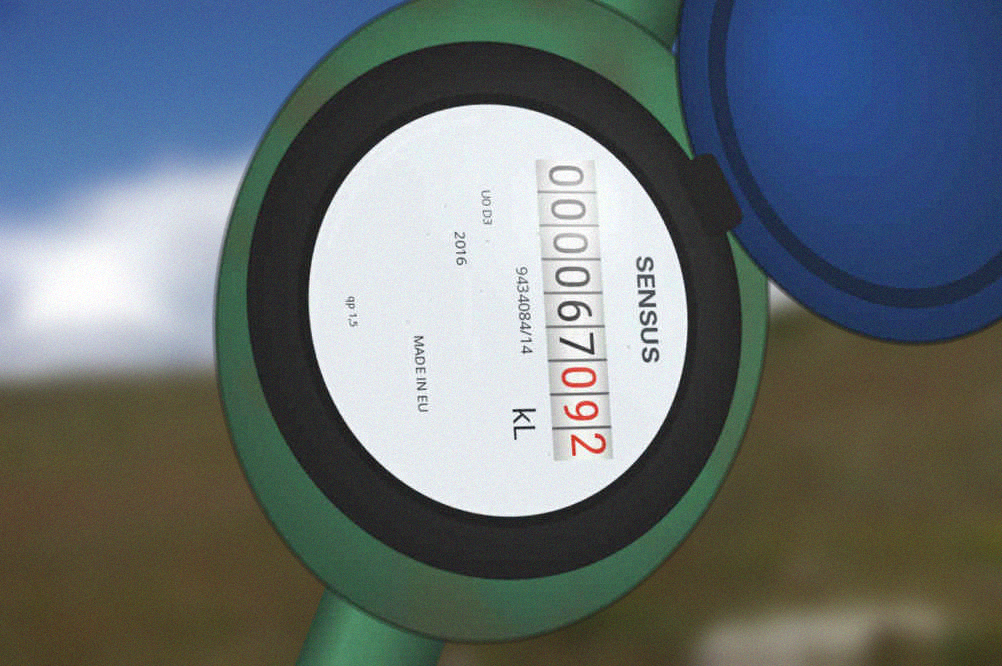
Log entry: 67.092 kL
